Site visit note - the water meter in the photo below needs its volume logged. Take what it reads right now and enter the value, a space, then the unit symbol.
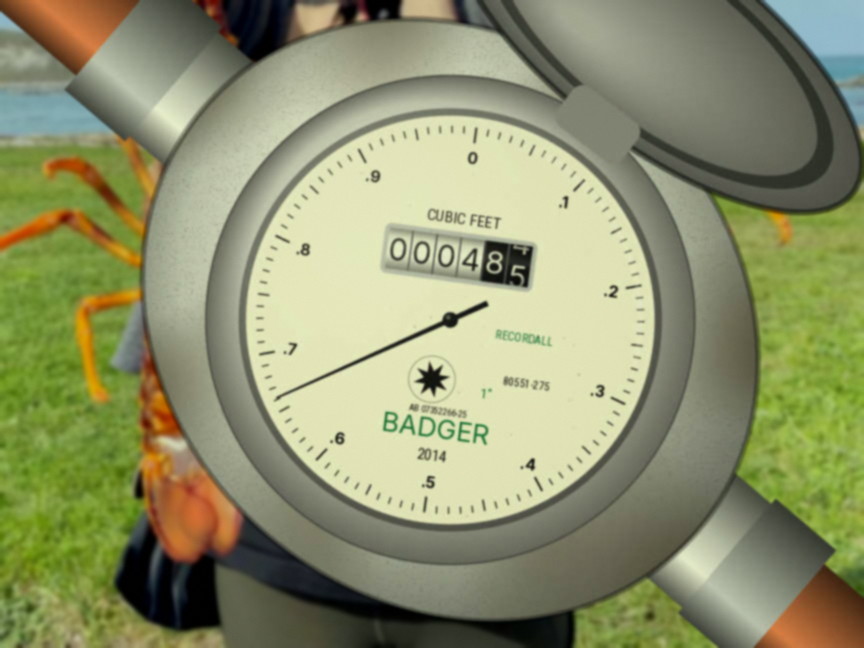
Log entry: 484.66 ft³
